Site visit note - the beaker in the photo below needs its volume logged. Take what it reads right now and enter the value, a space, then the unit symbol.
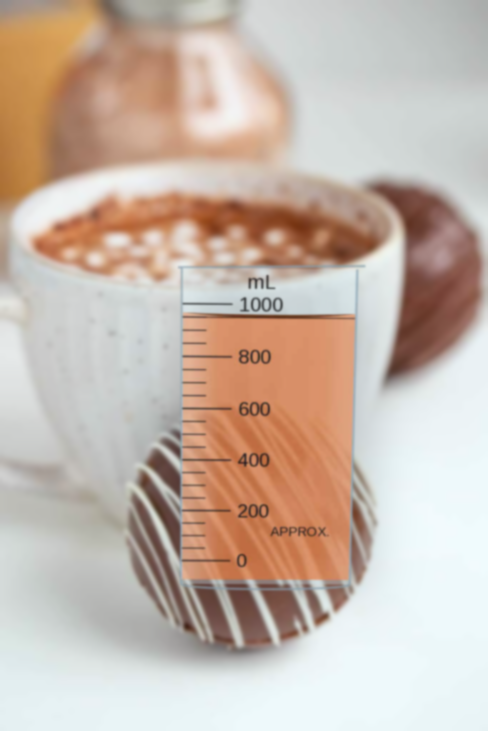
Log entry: 950 mL
